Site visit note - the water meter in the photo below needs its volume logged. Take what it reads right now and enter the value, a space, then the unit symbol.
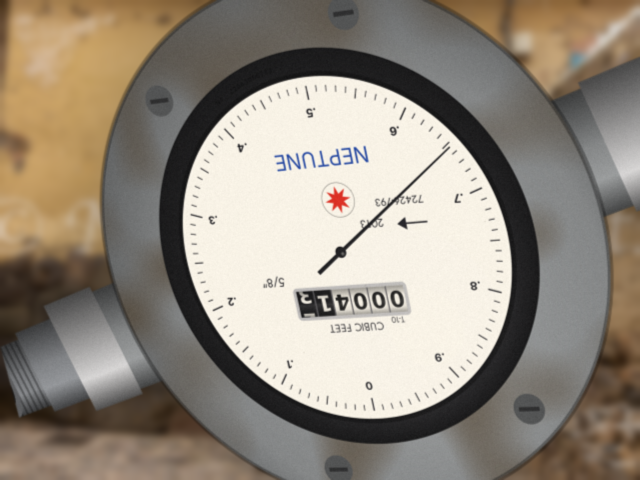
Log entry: 412.65 ft³
